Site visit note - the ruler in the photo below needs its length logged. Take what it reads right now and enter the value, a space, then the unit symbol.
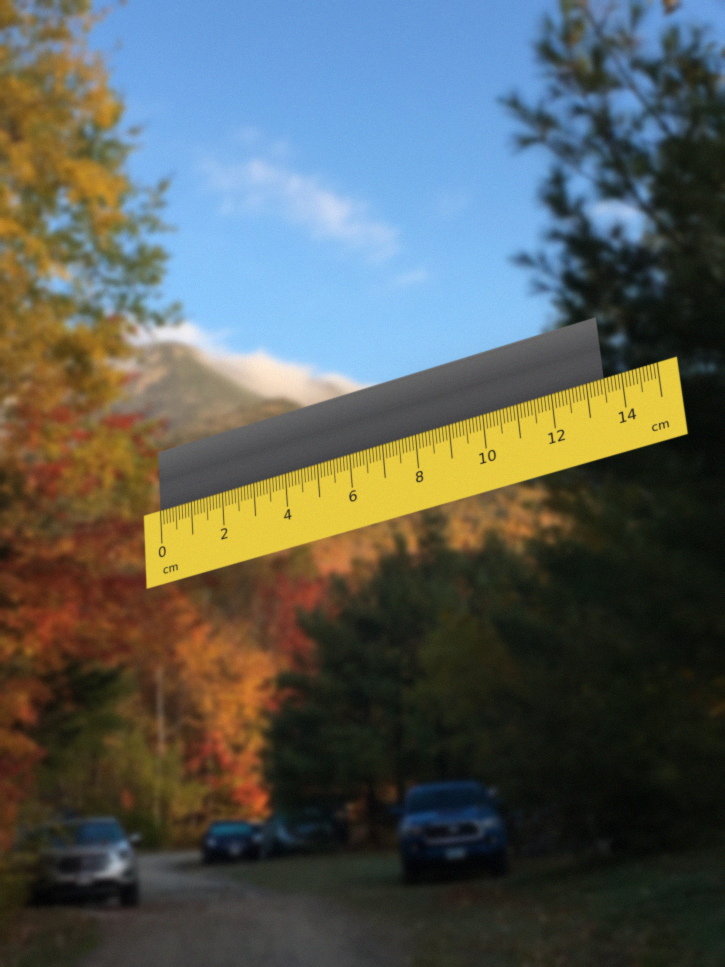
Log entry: 13.5 cm
